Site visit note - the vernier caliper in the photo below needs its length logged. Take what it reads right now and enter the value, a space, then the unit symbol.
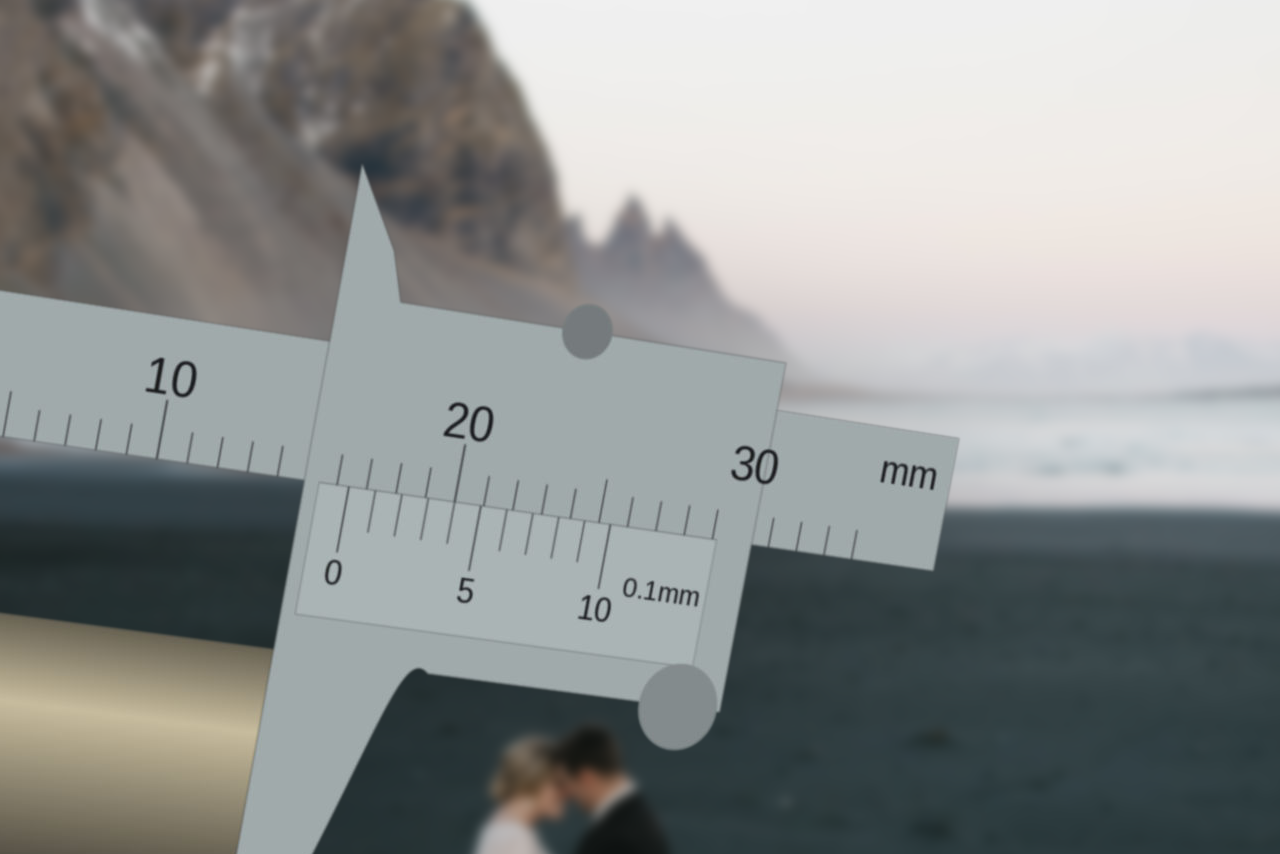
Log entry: 16.4 mm
